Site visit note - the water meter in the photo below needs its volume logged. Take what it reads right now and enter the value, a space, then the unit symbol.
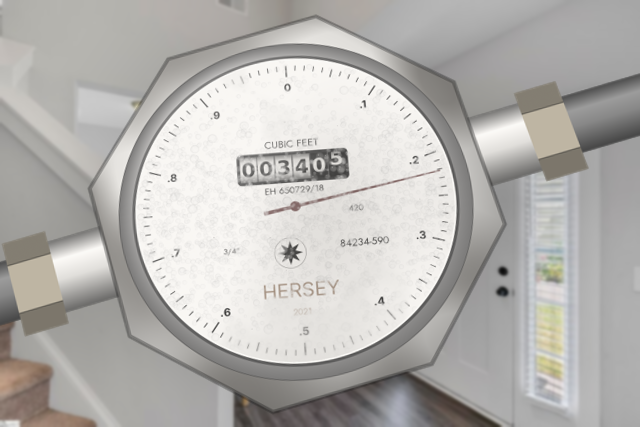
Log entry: 3405.22 ft³
